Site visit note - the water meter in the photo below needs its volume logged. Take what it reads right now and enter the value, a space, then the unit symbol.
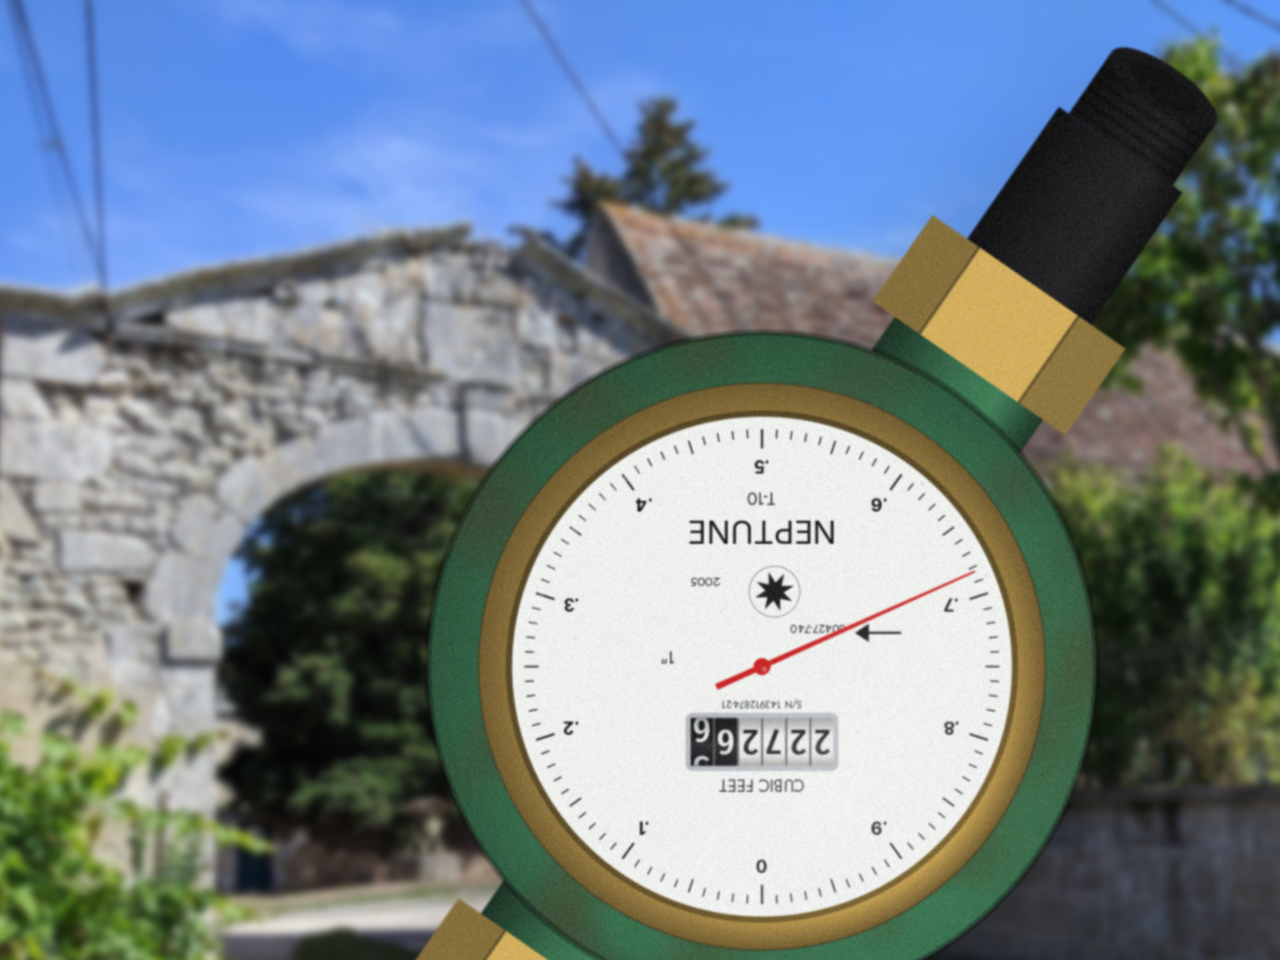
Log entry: 227265.68 ft³
